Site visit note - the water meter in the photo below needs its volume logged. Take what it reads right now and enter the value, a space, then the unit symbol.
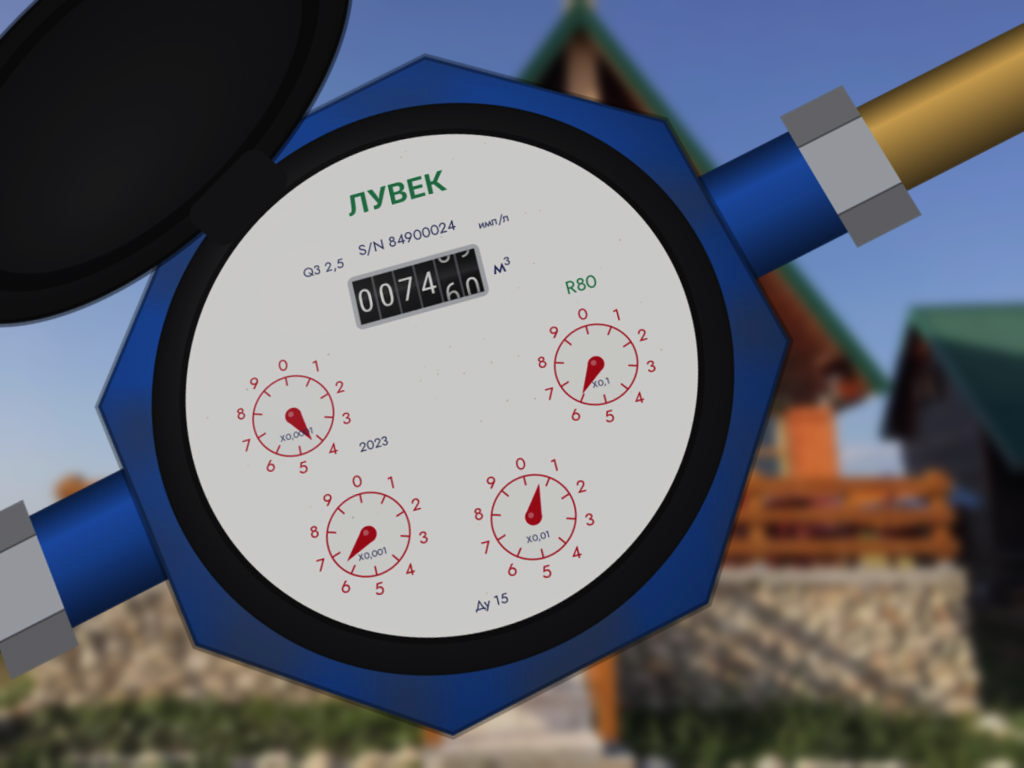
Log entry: 7459.6064 m³
